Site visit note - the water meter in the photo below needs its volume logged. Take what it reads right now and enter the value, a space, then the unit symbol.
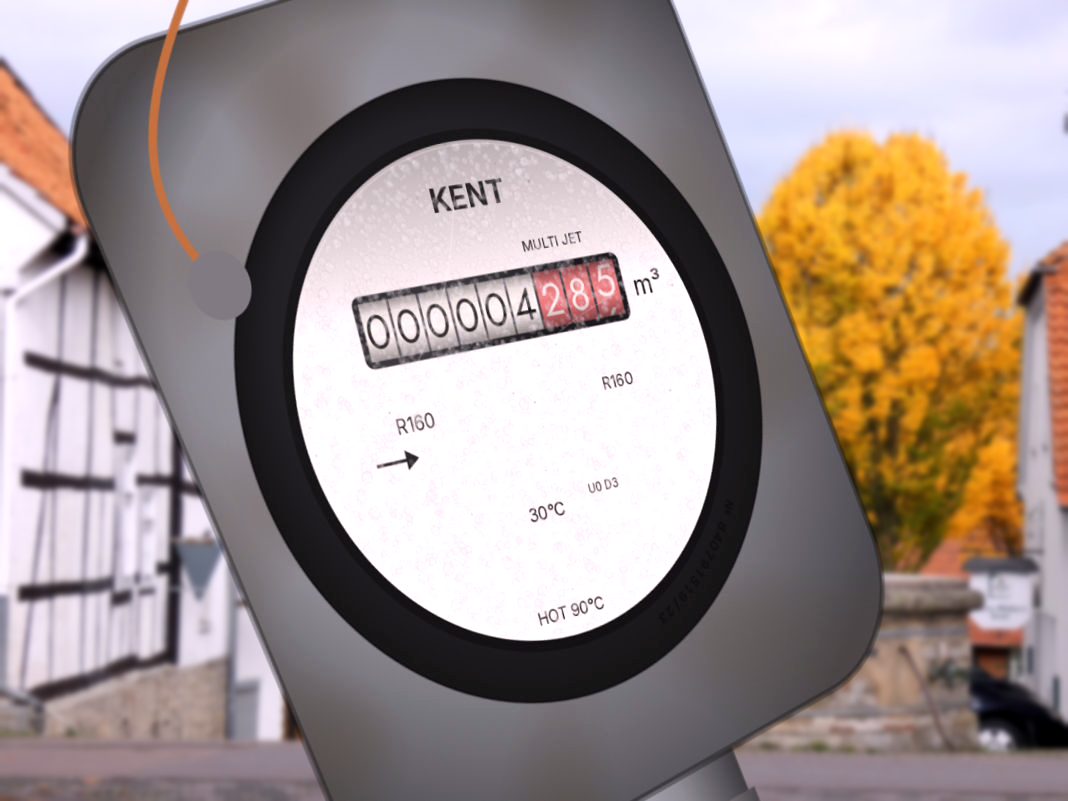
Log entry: 4.285 m³
